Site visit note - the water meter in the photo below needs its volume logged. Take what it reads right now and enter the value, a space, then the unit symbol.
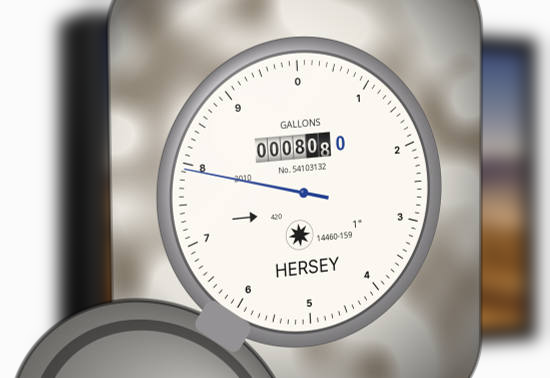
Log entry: 8077.9 gal
